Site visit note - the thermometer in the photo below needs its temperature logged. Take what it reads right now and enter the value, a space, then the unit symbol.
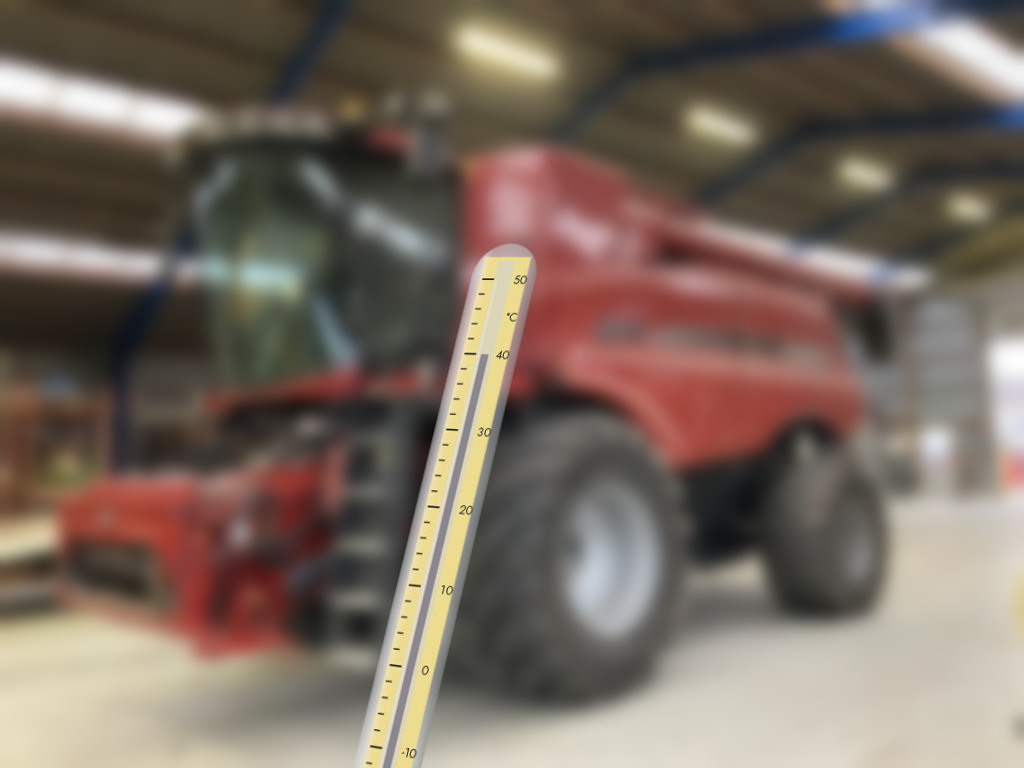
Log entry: 40 °C
